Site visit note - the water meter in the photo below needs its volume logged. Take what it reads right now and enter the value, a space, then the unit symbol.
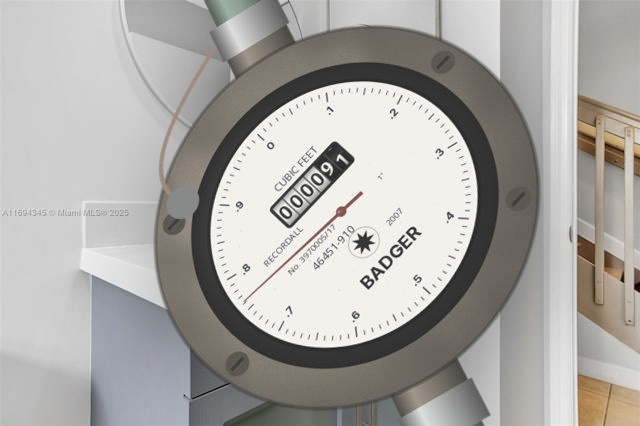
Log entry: 90.76 ft³
